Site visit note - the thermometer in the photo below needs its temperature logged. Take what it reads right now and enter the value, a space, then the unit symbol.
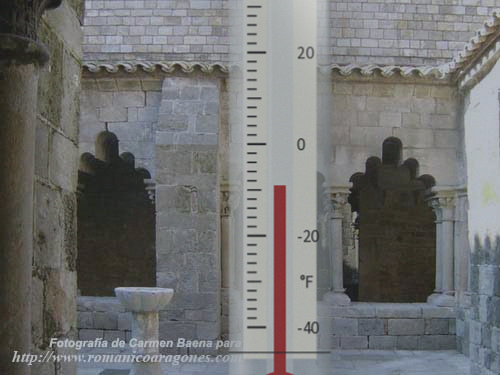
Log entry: -9 °F
